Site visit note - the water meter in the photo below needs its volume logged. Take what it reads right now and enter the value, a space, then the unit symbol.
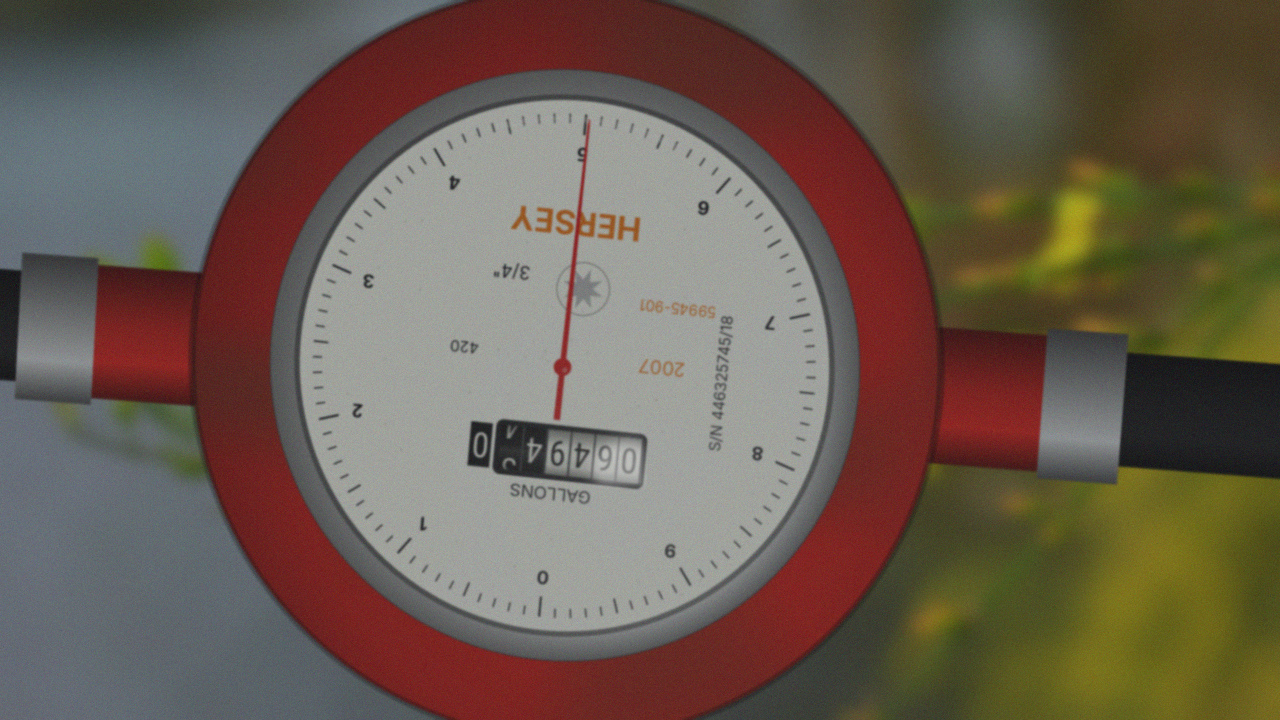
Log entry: 649435.0 gal
